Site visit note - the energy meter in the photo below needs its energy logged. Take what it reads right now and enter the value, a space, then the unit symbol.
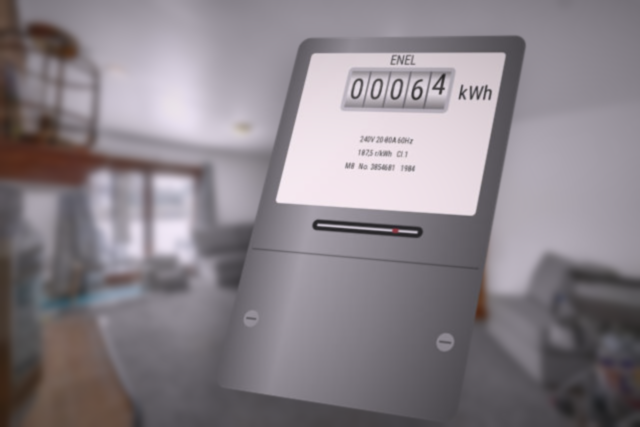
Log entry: 64 kWh
